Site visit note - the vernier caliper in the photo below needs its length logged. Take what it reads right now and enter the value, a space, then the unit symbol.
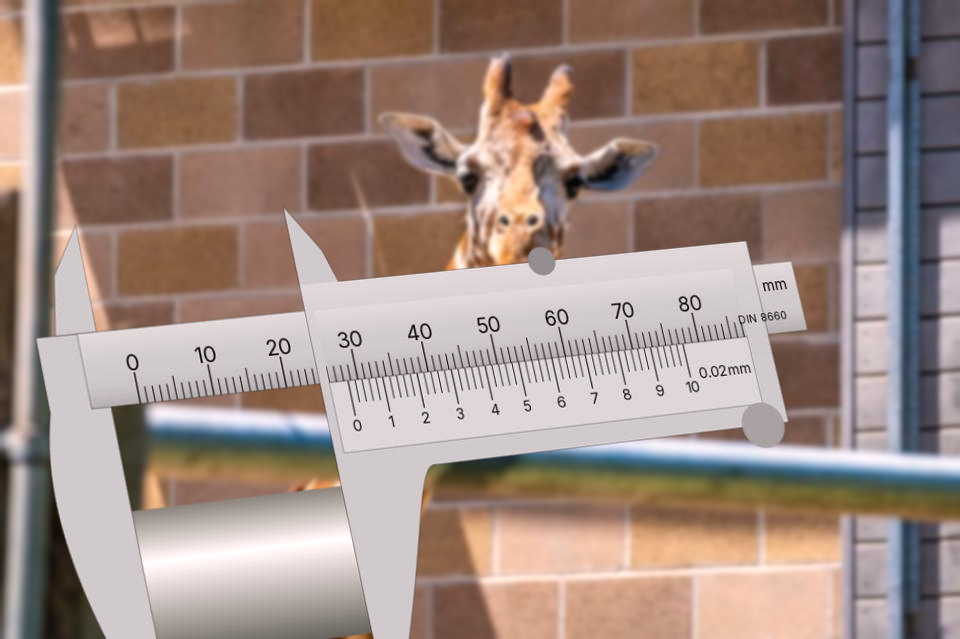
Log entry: 28.6 mm
